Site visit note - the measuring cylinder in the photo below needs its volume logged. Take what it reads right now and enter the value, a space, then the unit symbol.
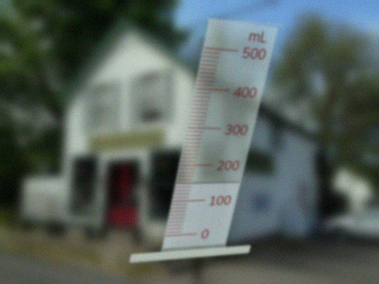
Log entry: 150 mL
